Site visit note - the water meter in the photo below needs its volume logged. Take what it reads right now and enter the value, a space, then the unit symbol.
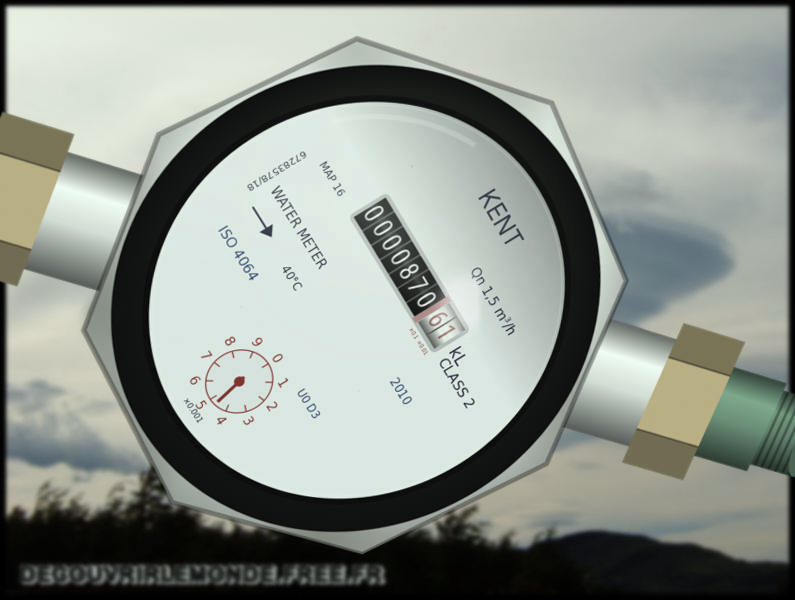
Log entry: 870.614 kL
